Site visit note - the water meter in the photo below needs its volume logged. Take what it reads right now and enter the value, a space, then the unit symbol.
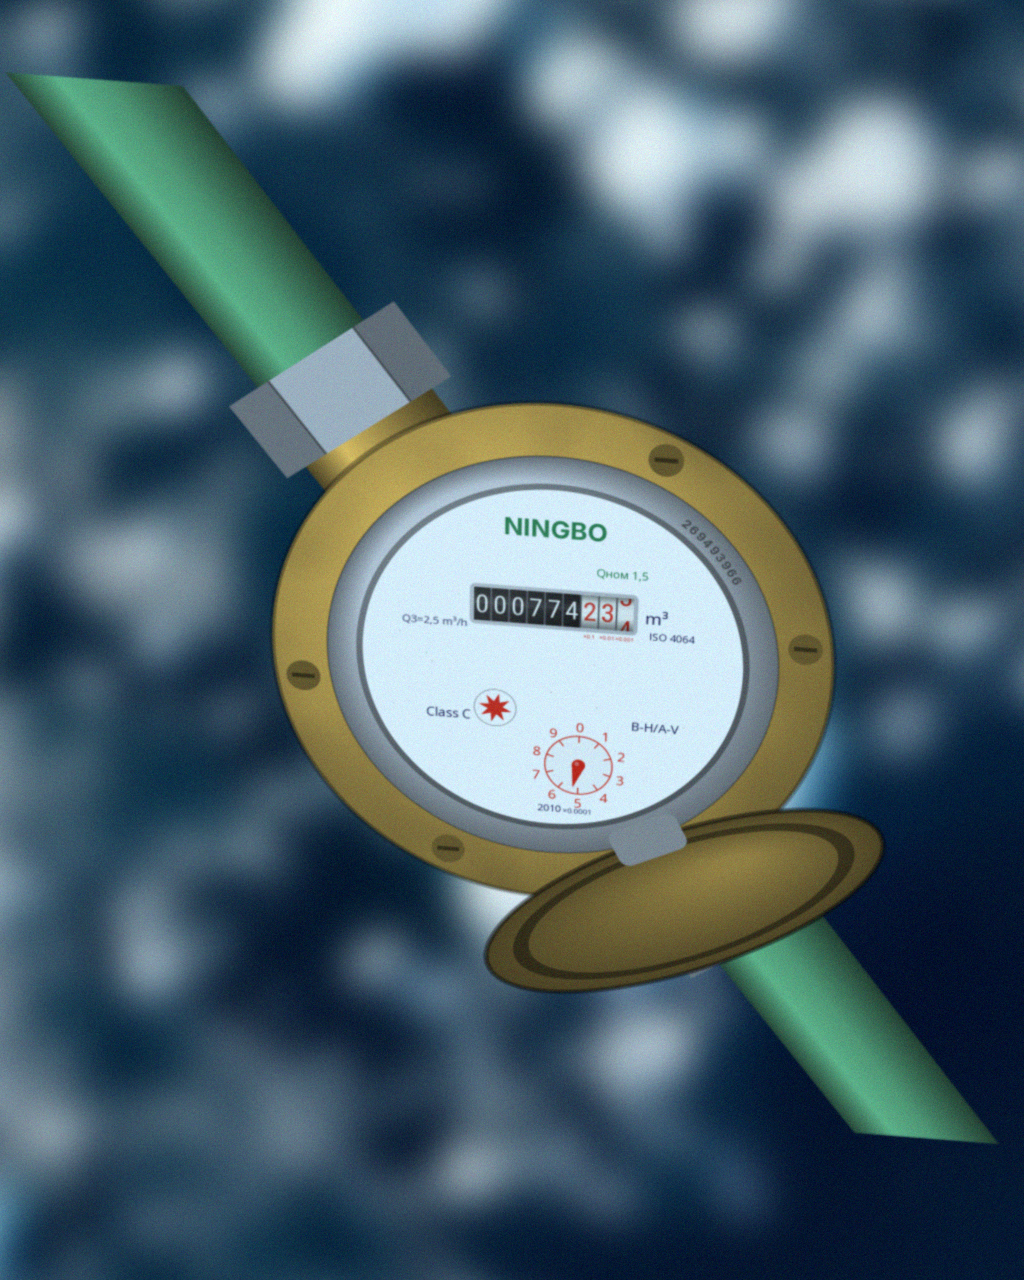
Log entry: 774.2335 m³
